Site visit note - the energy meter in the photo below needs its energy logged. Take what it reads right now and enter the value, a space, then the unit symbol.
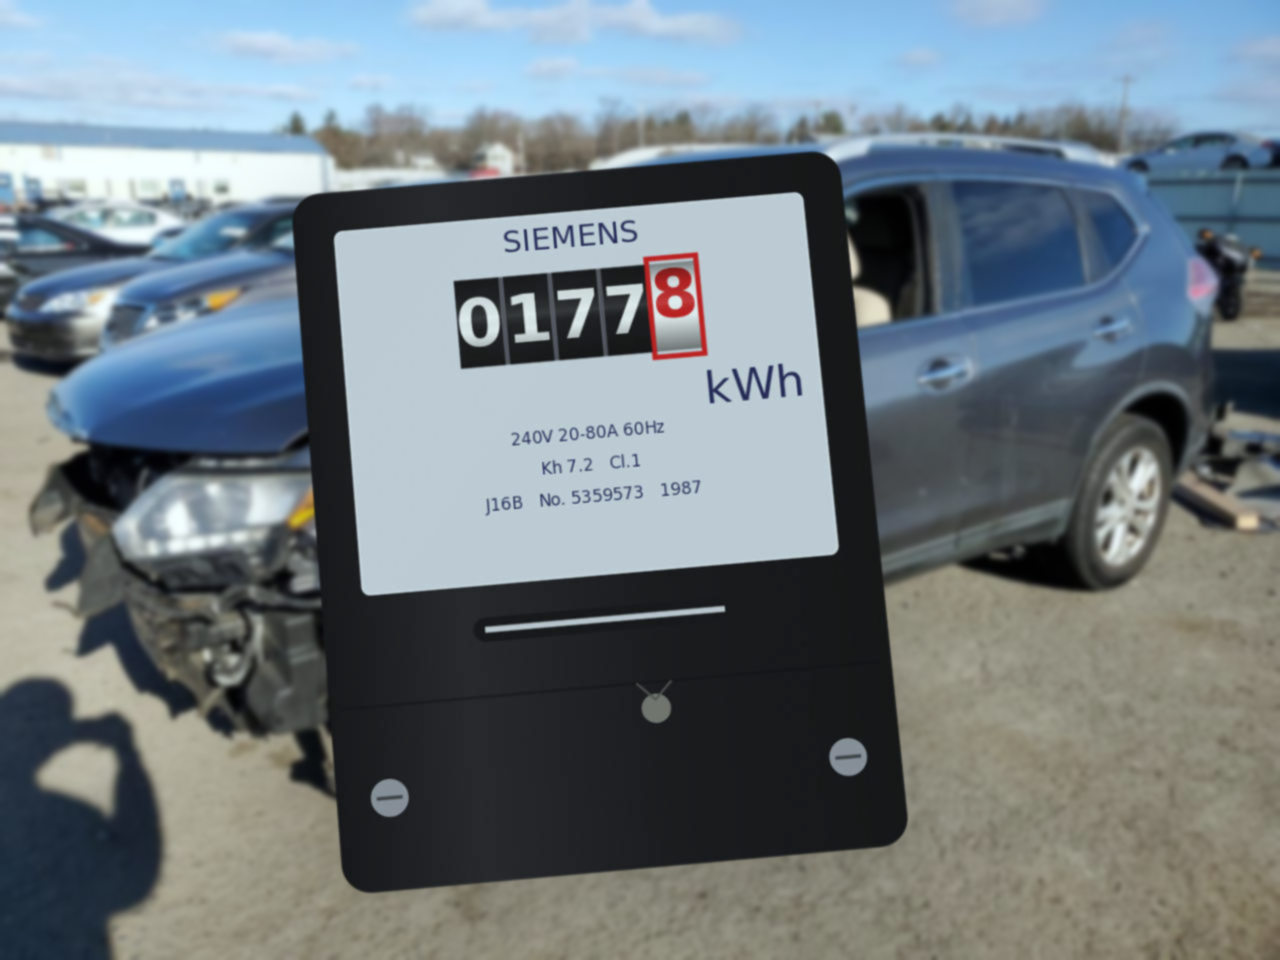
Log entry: 177.8 kWh
